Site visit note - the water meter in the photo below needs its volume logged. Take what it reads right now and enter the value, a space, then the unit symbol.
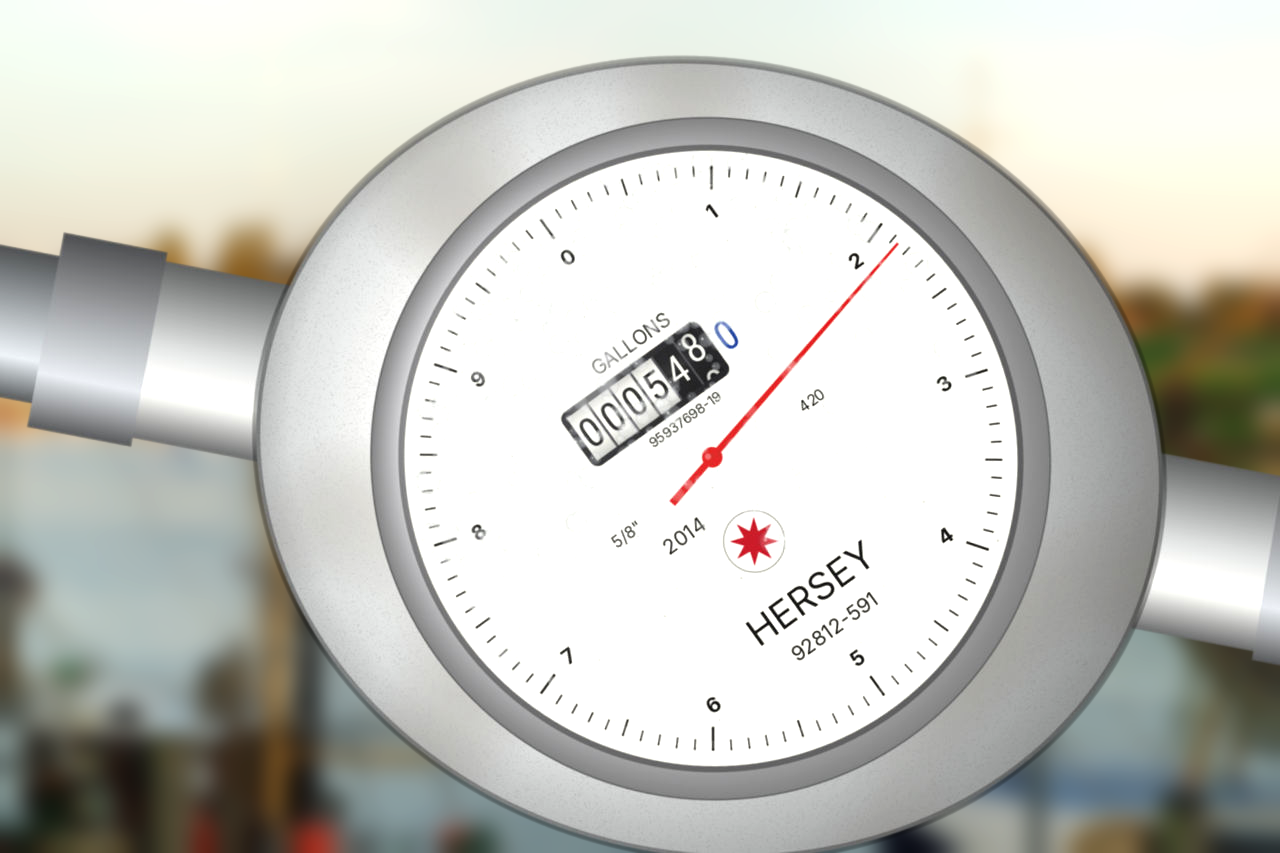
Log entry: 5482.1 gal
